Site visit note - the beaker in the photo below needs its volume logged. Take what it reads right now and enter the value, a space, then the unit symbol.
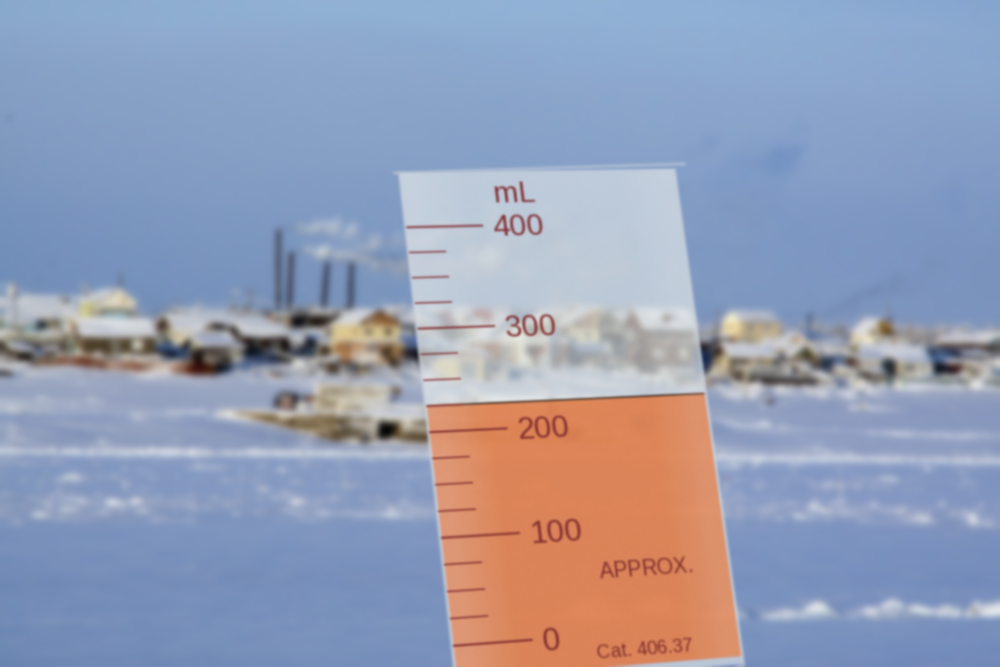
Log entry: 225 mL
